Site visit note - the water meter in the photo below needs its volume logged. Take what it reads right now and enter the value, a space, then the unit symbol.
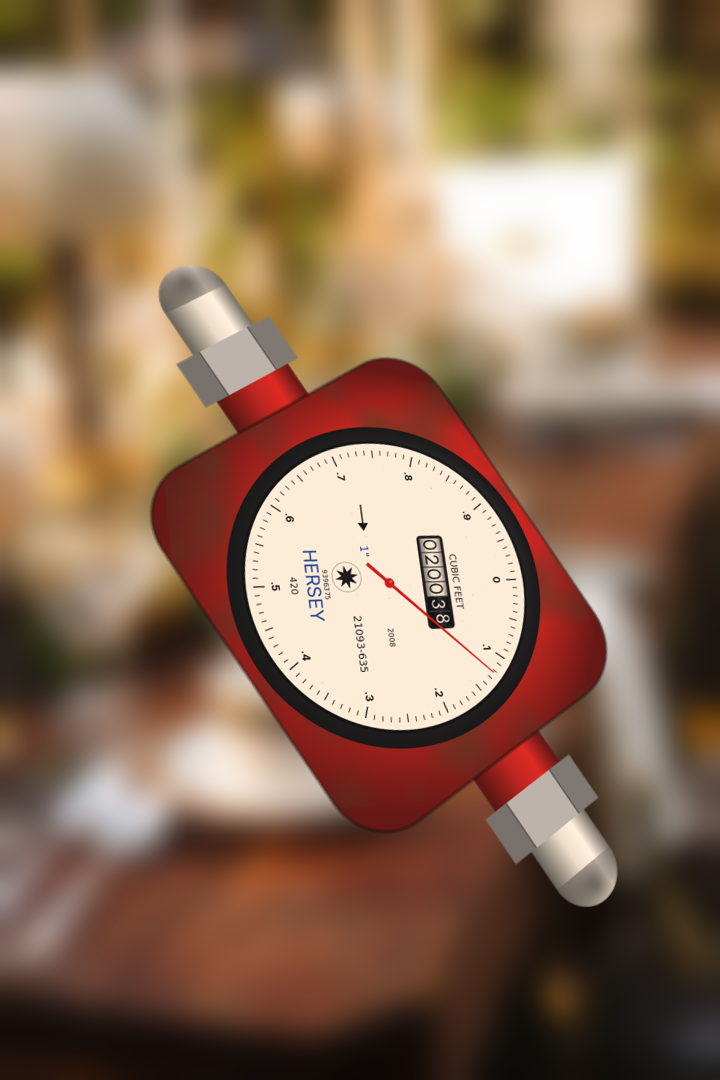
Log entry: 20038.12 ft³
